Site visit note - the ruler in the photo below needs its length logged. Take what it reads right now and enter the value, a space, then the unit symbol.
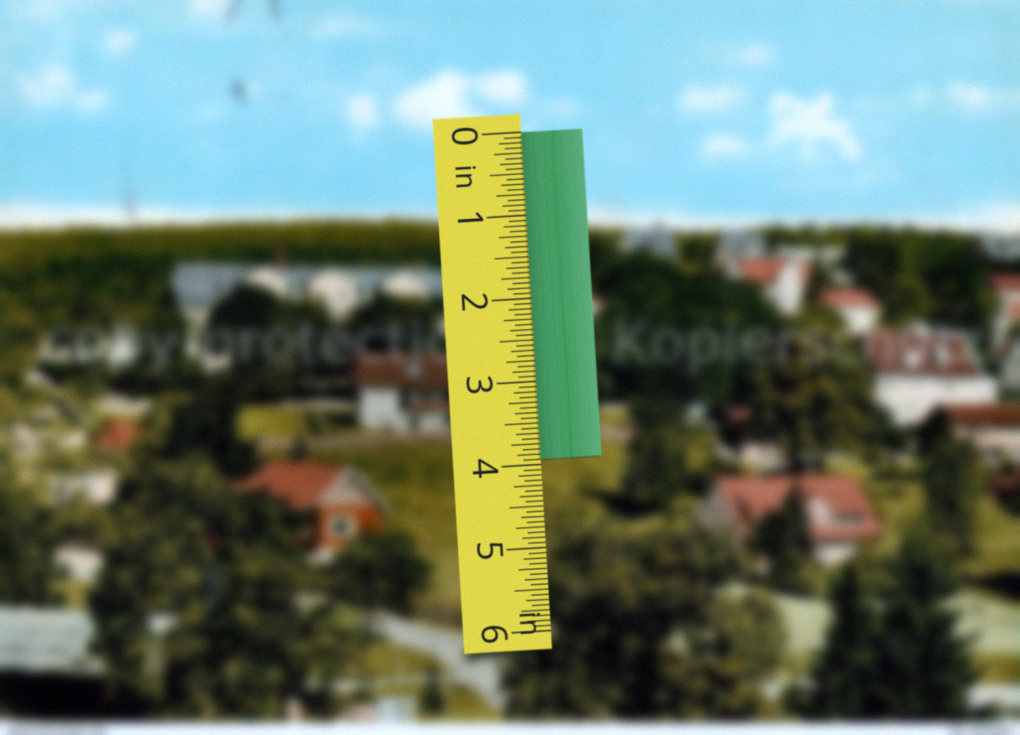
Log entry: 3.9375 in
